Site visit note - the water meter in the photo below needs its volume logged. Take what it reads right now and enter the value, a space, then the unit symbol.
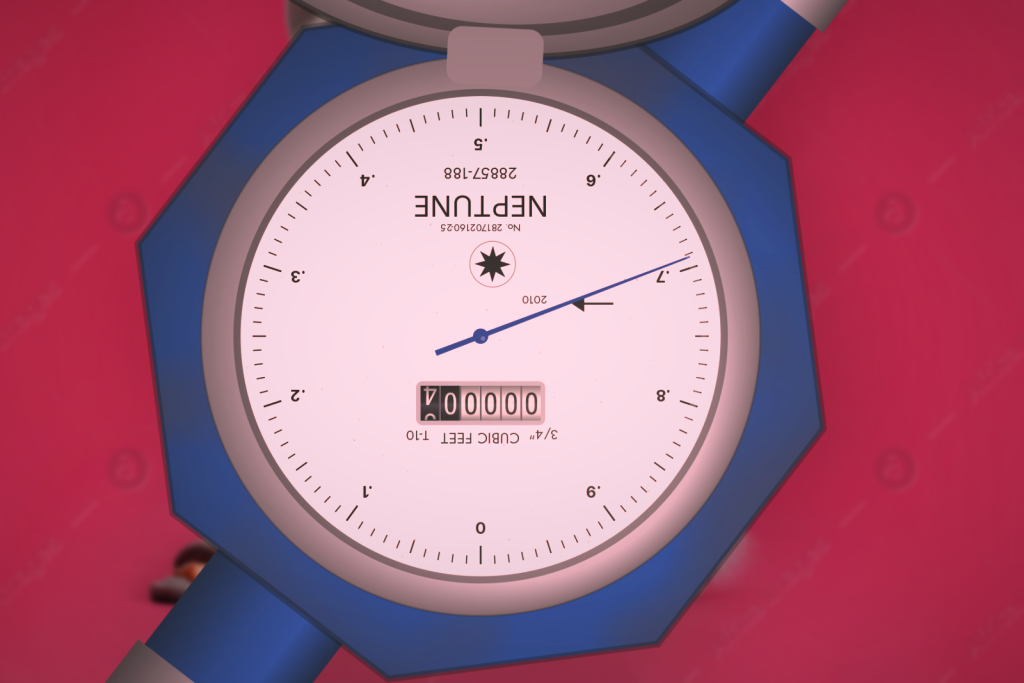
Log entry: 3.69 ft³
